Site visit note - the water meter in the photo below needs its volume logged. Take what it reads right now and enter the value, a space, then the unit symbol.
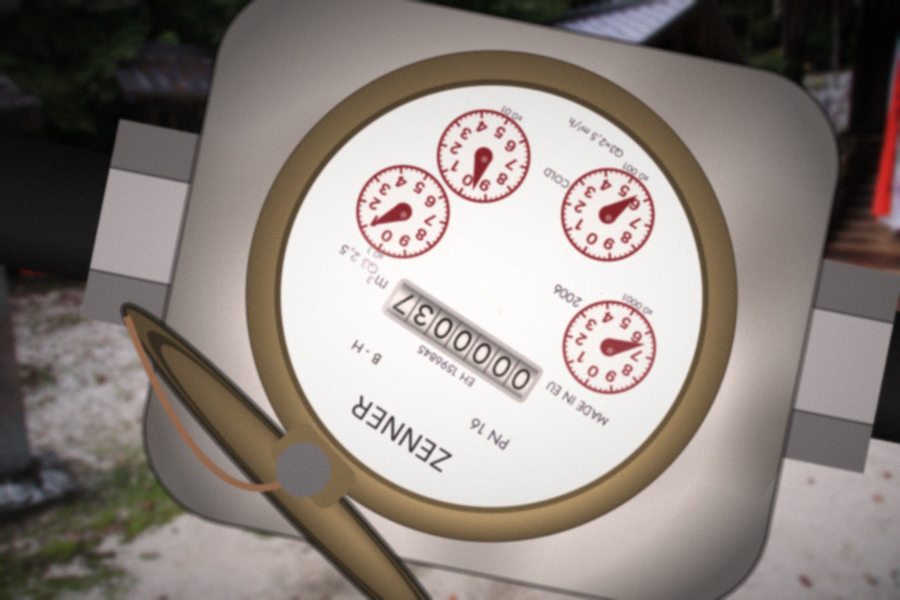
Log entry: 37.0956 m³
